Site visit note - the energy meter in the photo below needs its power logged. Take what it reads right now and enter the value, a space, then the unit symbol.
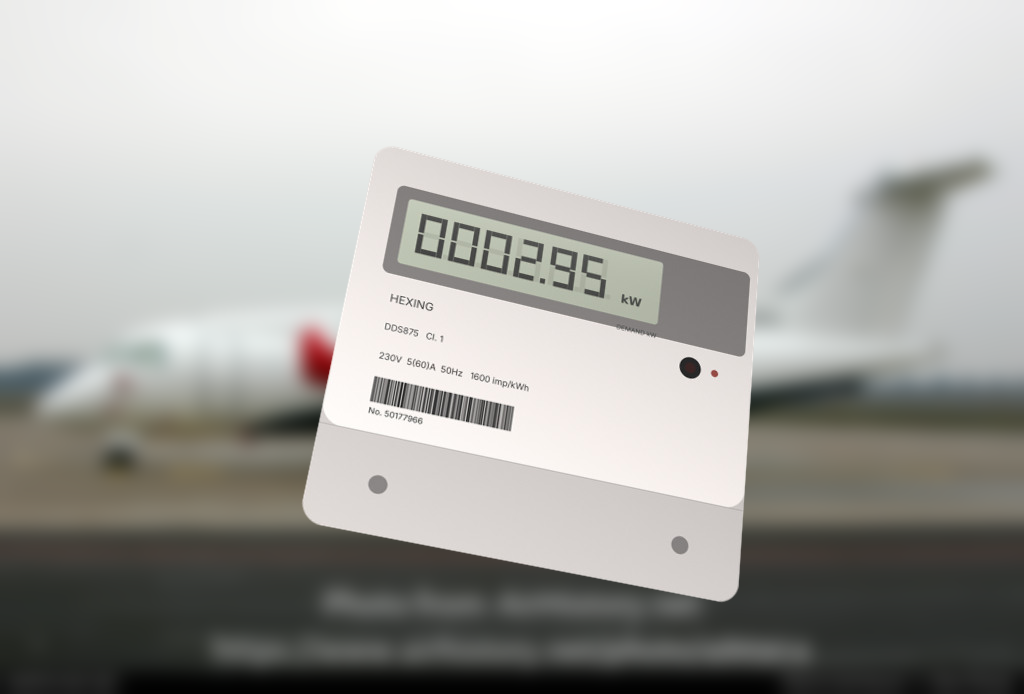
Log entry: 2.95 kW
